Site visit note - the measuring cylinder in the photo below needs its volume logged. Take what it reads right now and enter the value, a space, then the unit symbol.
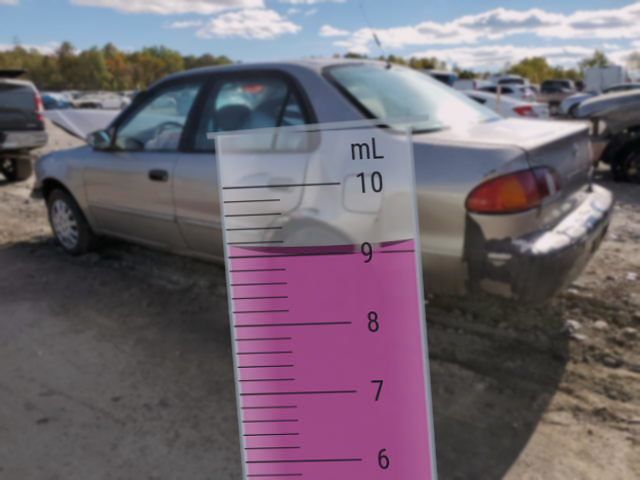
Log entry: 9 mL
